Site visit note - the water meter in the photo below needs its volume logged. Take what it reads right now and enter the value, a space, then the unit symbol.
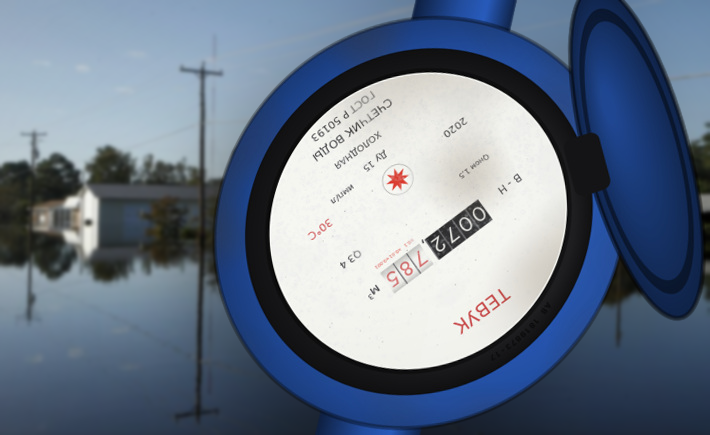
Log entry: 72.785 m³
